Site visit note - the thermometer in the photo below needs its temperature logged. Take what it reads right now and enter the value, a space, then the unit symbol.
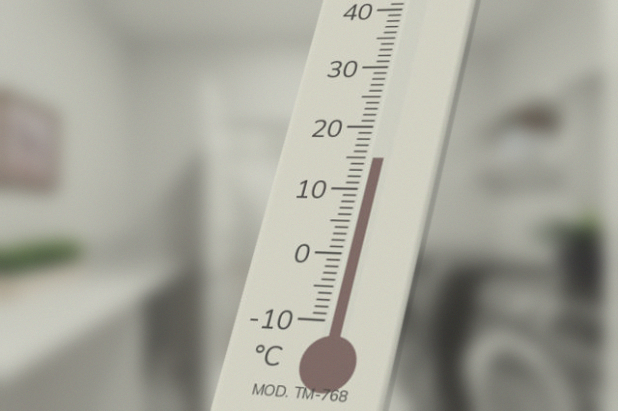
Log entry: 15 °C
